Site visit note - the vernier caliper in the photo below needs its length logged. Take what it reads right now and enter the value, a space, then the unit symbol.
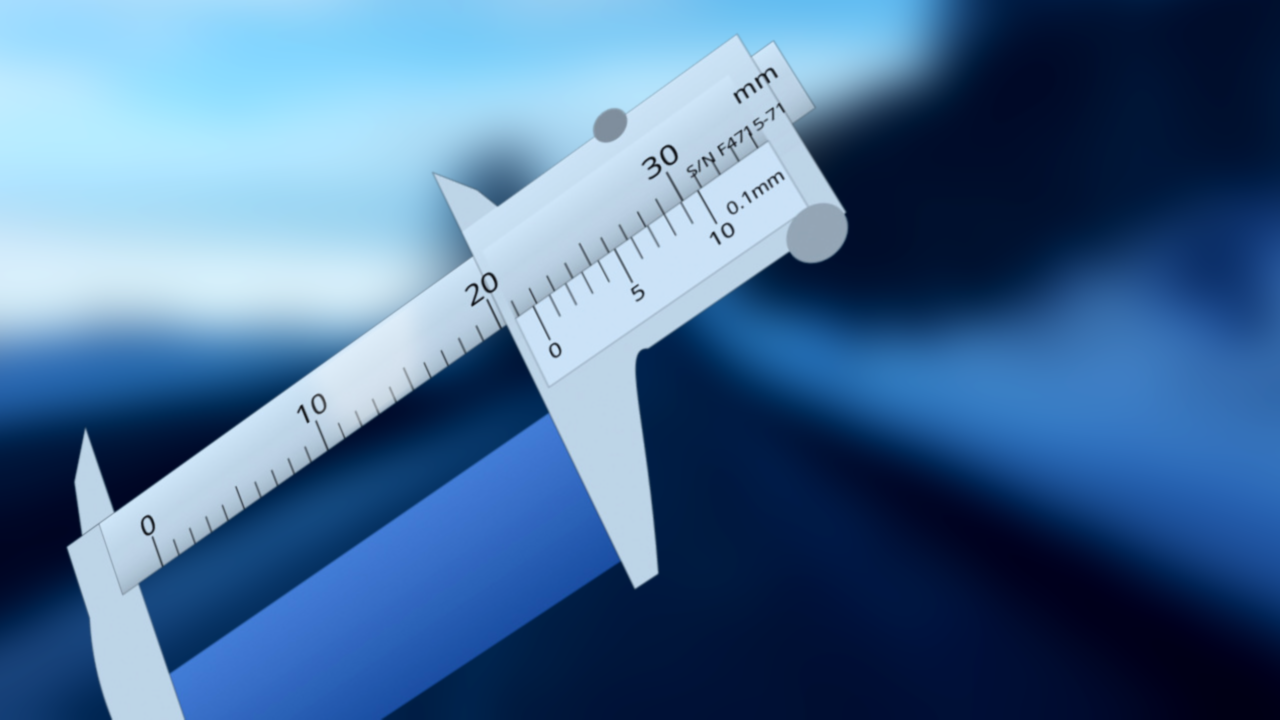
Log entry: 21.8 mm
